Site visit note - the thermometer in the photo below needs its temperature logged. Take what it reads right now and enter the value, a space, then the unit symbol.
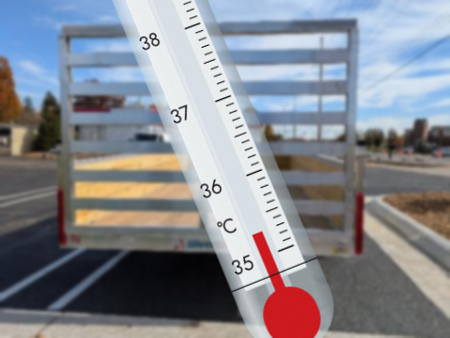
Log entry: 35.3 °C
